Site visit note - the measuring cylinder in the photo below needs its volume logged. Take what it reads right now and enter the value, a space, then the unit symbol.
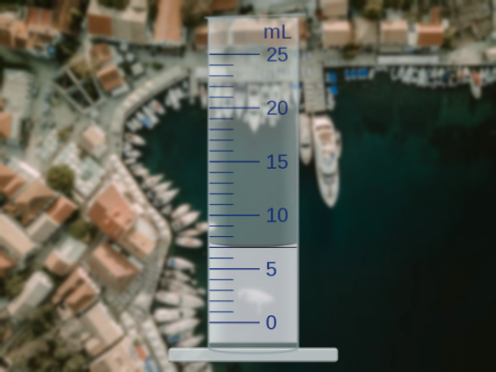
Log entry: 7 mL
